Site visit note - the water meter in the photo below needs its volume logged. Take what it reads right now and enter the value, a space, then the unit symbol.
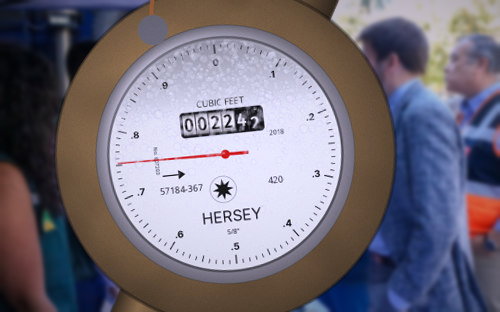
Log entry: 2241.75 ft³
